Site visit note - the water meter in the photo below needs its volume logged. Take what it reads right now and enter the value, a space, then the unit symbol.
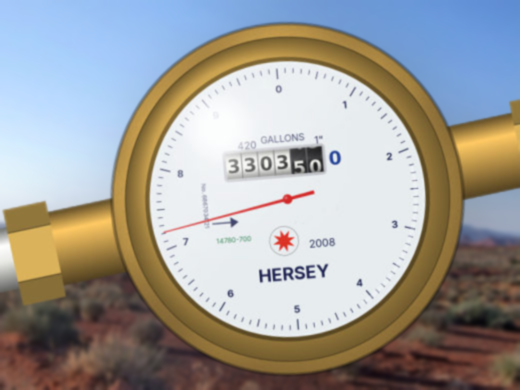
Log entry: 3303497.2 gal
